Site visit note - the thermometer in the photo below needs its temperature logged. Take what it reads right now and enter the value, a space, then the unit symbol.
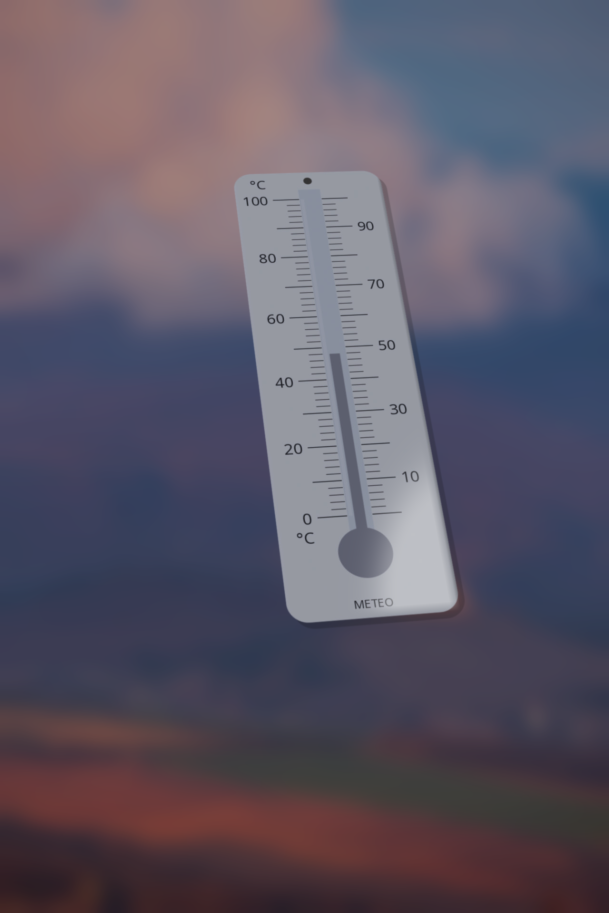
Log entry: 48 °C
